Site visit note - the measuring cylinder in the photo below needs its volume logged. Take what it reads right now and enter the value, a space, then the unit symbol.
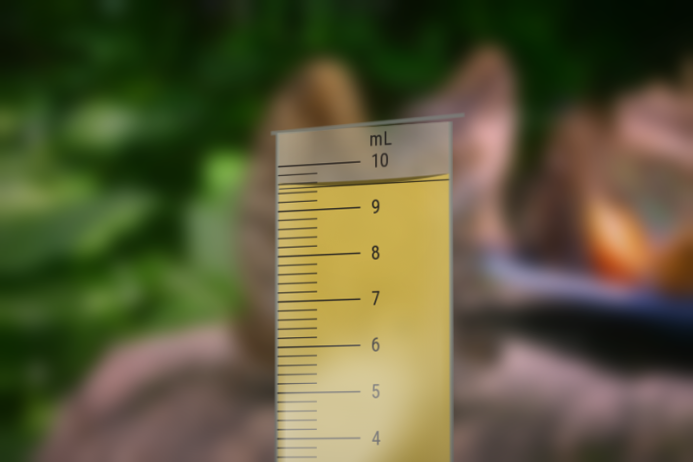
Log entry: 9.5 mL
